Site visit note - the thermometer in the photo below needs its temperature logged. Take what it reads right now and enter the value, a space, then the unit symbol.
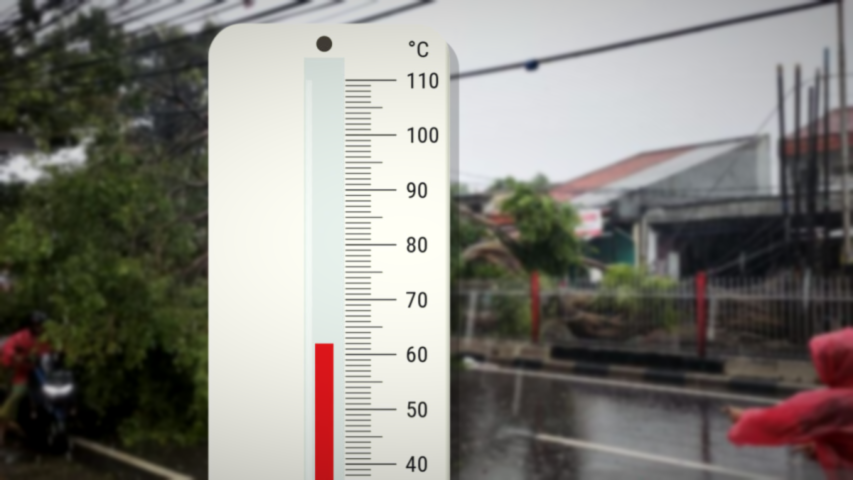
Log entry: 62 °C
